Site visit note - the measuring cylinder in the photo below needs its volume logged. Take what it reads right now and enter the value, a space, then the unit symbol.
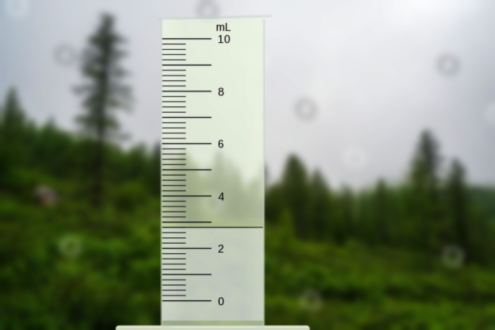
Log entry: 2.8 mL
